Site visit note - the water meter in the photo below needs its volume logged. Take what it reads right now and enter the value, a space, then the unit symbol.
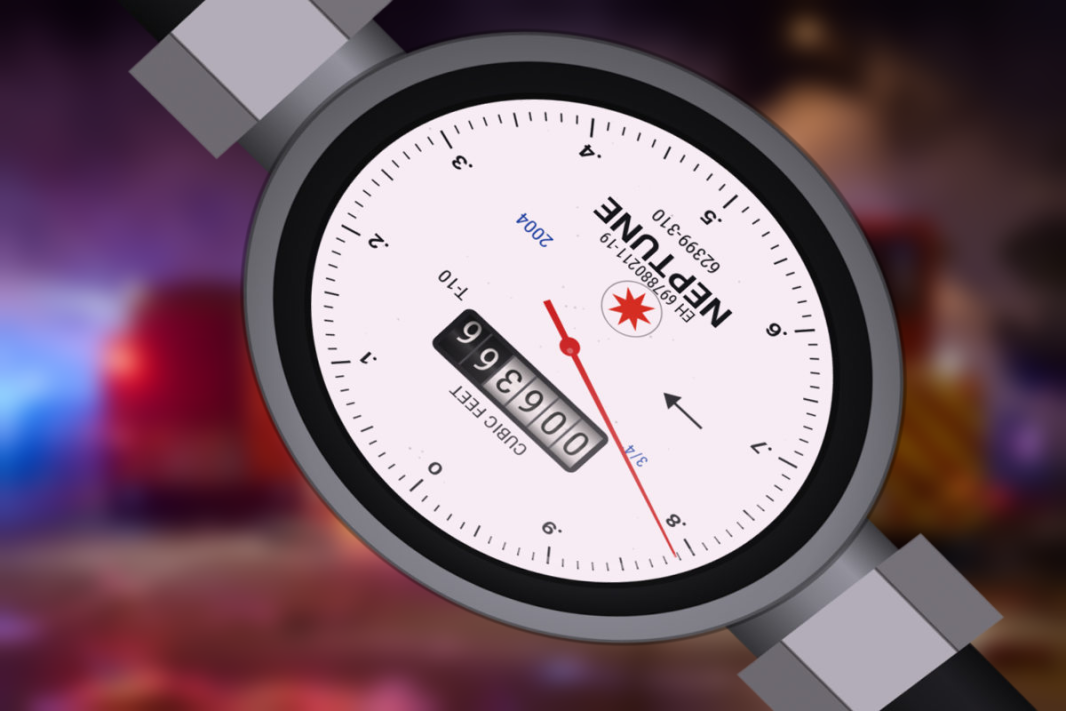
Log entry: 6365.81 ft³
